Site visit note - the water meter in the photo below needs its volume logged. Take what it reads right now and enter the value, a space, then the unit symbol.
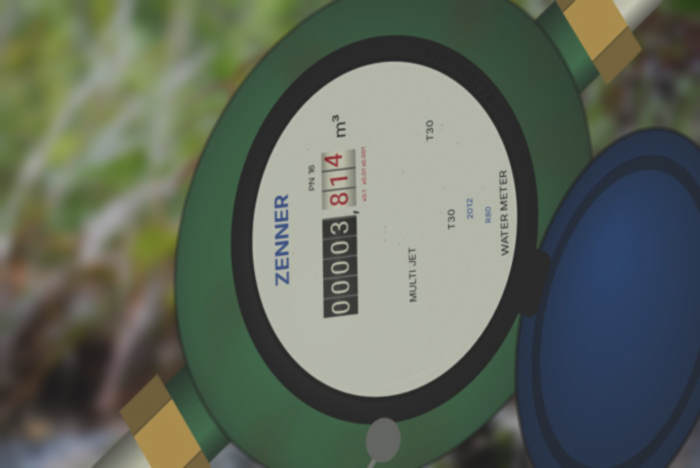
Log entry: 3.814 m³
